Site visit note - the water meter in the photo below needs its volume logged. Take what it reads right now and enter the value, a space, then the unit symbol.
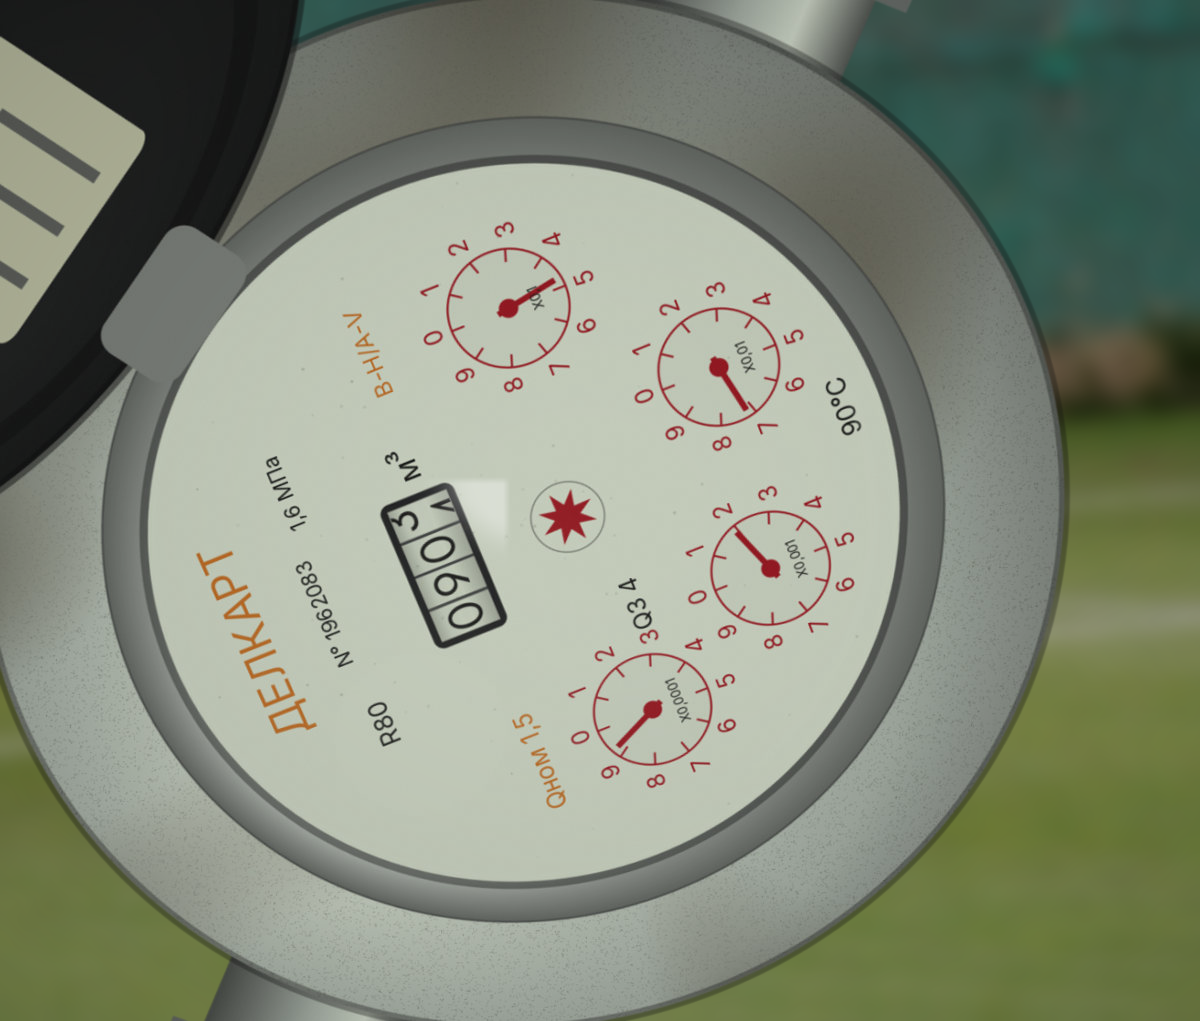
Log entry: 903.4719 m³
